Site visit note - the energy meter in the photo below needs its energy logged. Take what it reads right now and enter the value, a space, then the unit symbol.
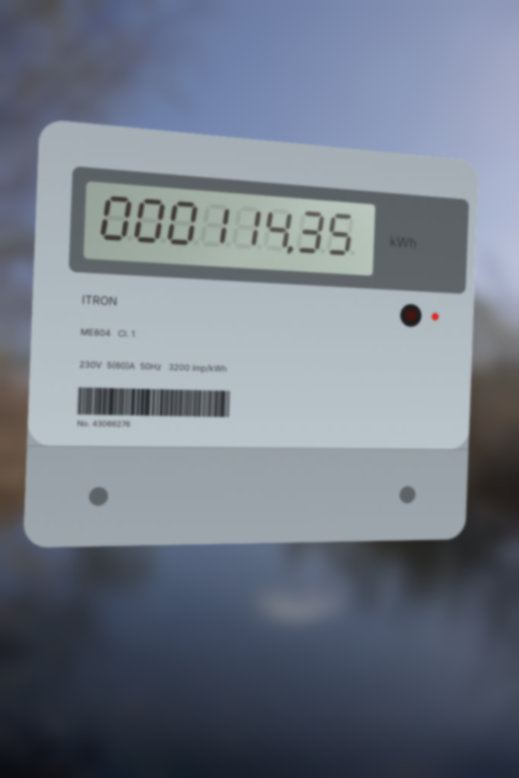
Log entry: 114.35 kWh
